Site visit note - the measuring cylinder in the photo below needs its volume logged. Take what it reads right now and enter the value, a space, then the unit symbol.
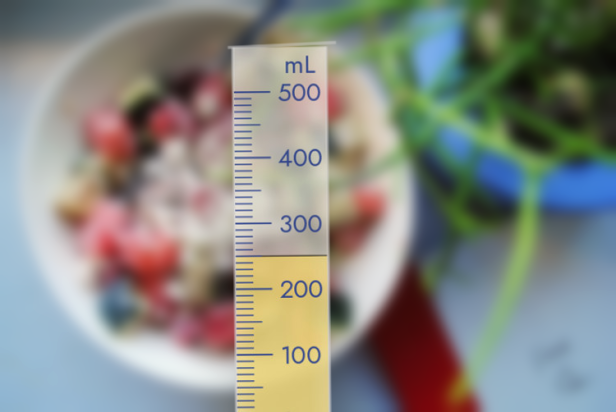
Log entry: 250 mL
